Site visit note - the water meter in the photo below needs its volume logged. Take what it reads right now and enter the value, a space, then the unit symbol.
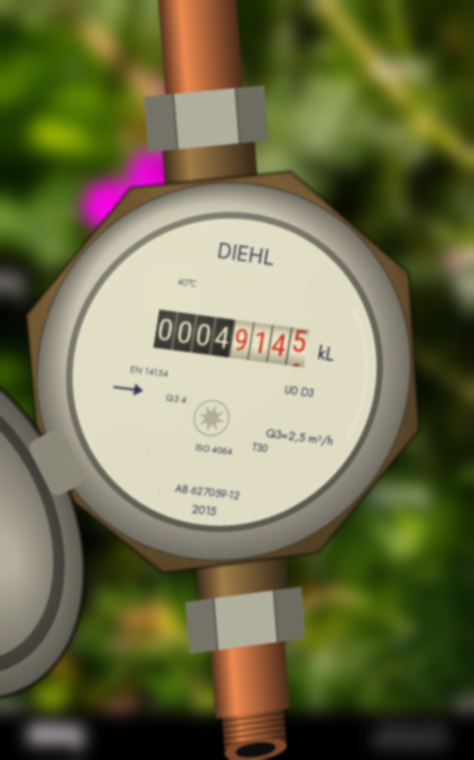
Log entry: 4.9145 kL
